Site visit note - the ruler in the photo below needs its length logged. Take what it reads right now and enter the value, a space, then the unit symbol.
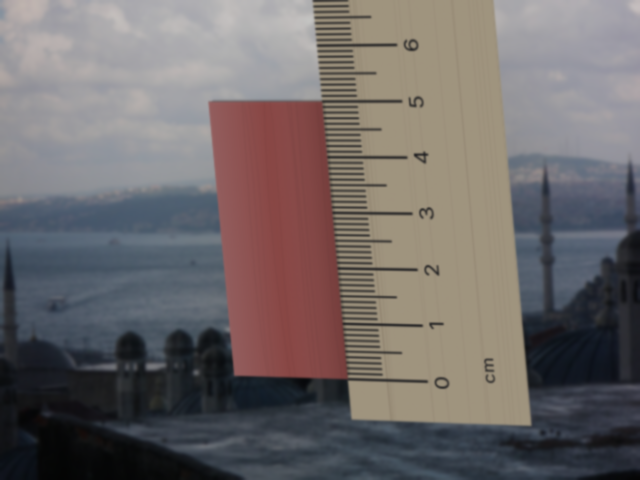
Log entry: 5 cm
